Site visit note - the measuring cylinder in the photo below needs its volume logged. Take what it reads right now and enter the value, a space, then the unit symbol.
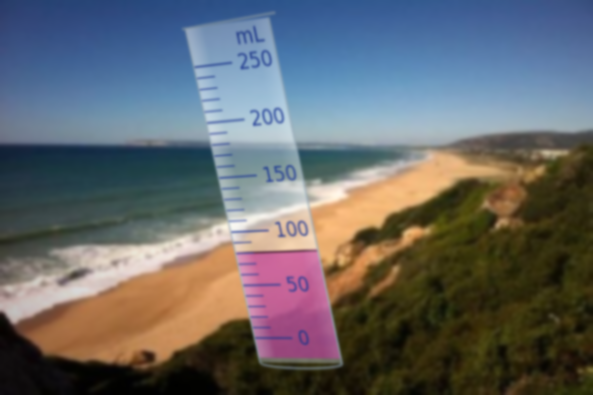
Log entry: 80 mL
